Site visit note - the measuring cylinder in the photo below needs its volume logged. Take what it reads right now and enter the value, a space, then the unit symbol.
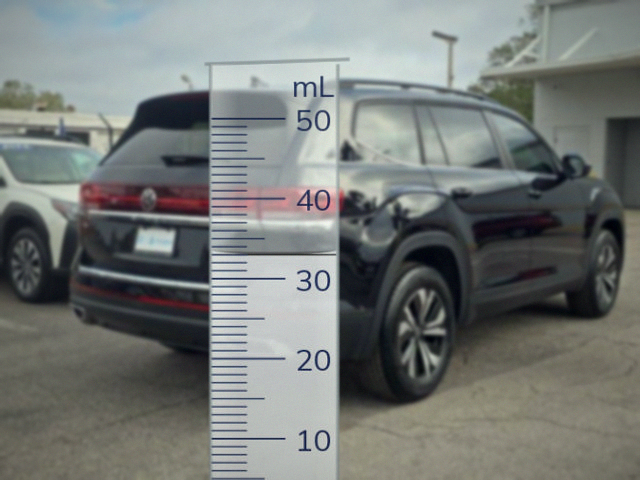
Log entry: 33 mL
